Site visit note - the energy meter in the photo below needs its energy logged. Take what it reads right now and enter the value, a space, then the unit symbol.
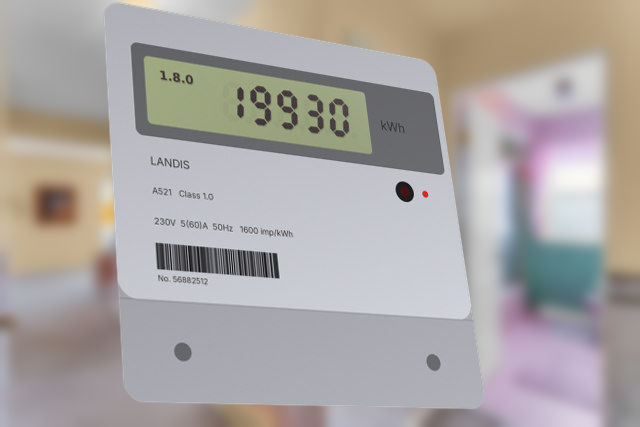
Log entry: 19930 kWh
